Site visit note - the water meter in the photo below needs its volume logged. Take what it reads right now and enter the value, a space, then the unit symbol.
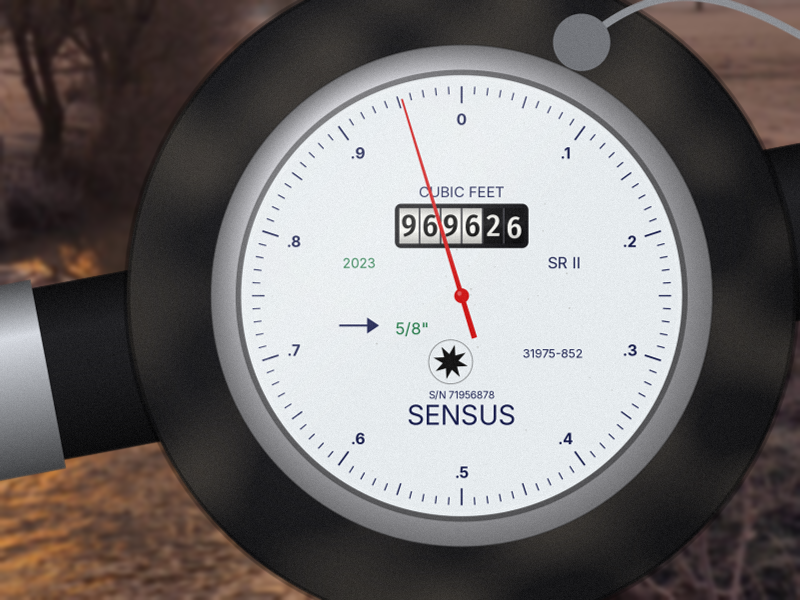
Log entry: 969625.95 ft³
